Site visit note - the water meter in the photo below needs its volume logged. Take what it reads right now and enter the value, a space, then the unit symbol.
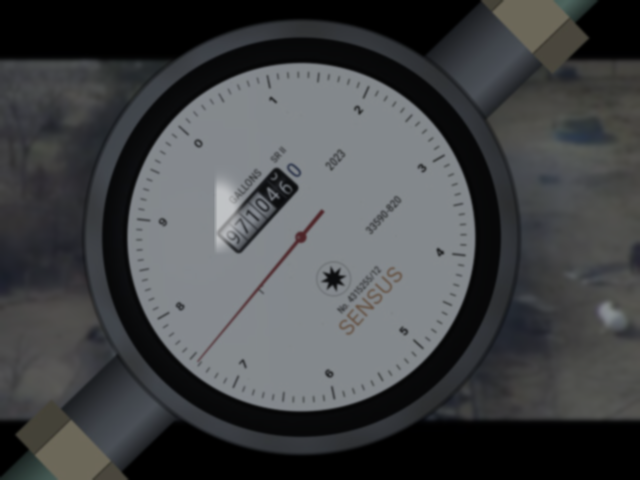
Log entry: 9710457.4 gal
